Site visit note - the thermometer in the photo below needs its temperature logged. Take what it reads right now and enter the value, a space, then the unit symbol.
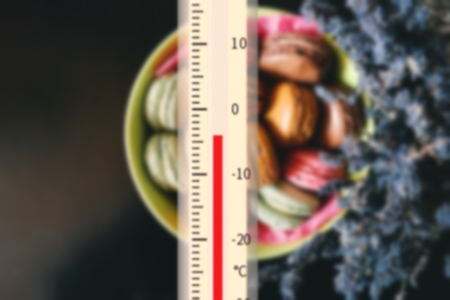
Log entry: -4 °C
